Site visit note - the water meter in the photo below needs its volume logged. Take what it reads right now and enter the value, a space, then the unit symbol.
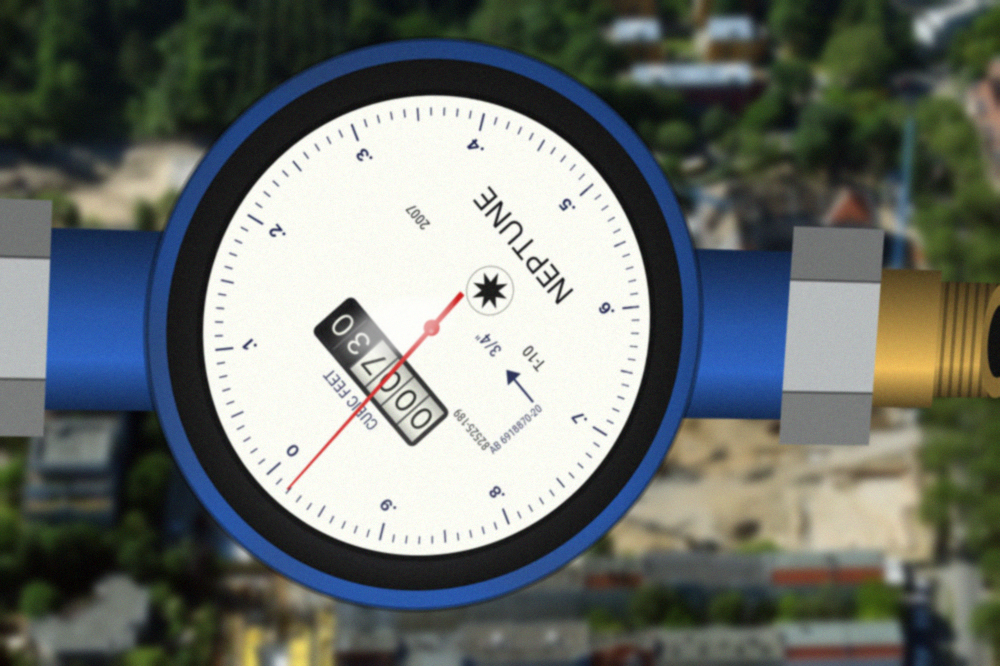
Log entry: 729.98 ft³
